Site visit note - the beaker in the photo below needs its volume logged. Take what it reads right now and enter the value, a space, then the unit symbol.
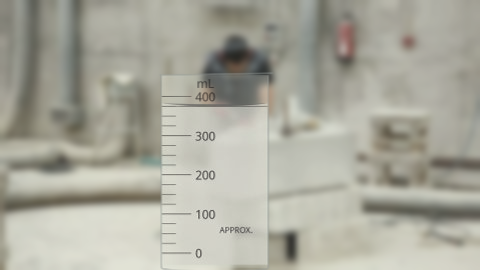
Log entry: 375 mL
